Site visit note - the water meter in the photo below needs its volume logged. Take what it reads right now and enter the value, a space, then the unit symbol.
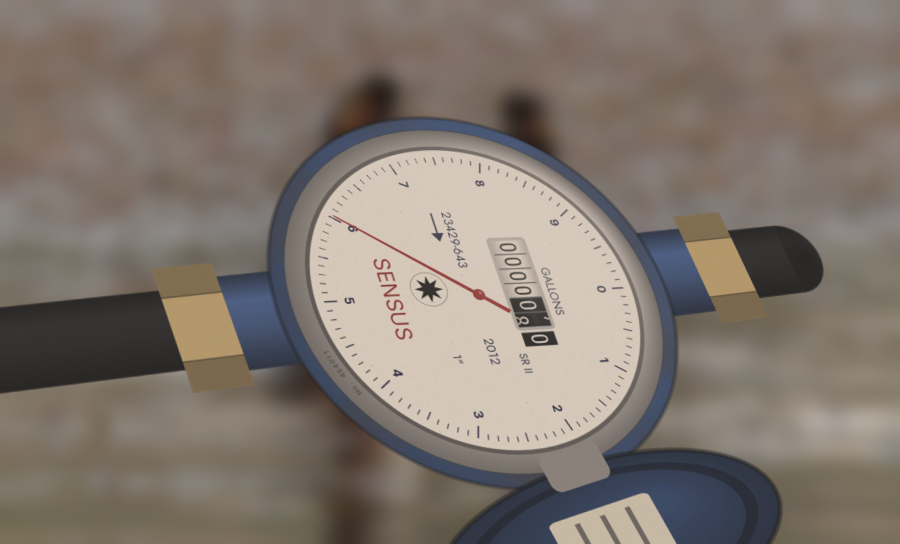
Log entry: 76.0 gal
